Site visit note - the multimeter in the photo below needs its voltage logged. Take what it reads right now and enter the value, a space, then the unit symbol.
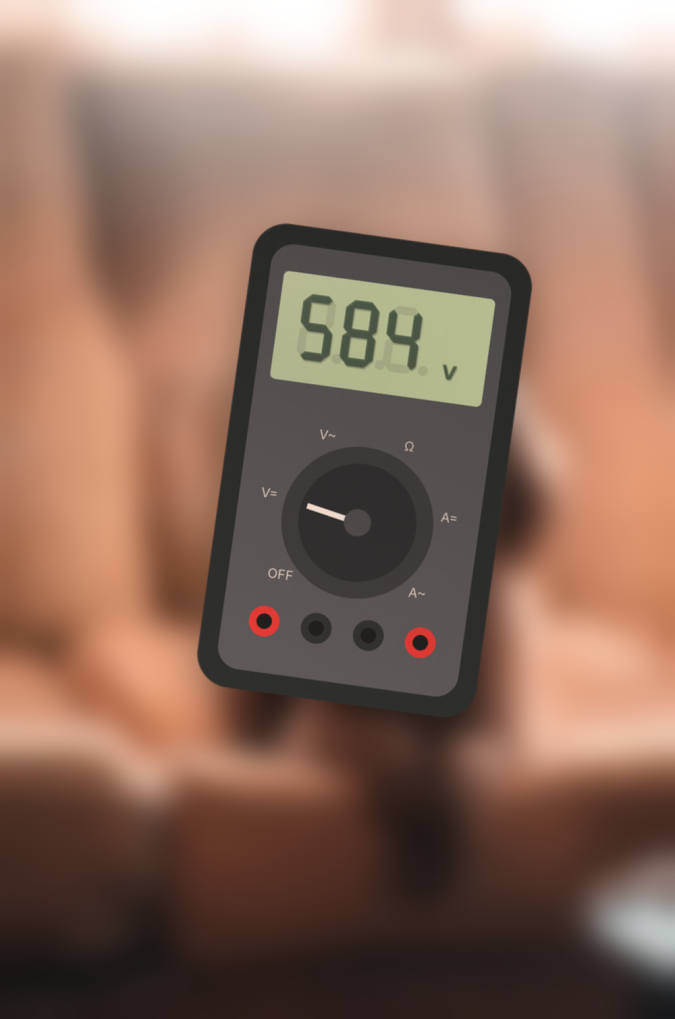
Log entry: 584 V
